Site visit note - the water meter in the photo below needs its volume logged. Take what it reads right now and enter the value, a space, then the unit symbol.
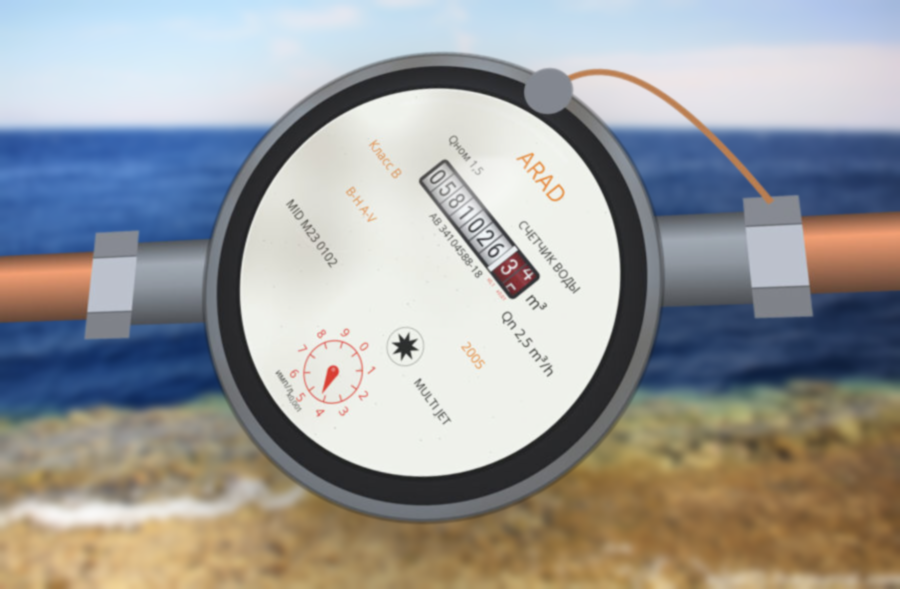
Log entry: 581026.344 m³
